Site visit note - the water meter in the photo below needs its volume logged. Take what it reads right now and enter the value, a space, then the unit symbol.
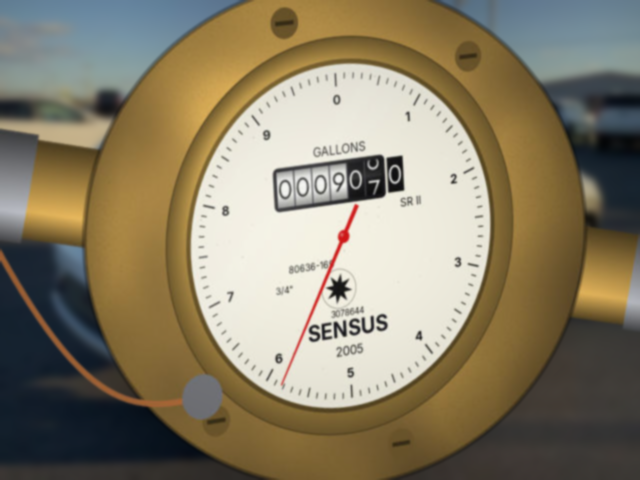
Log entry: 9065.8 gal
